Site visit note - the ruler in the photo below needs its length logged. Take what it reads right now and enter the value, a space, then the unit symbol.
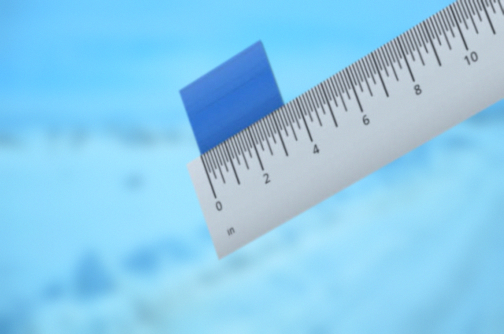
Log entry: 3.5 in
